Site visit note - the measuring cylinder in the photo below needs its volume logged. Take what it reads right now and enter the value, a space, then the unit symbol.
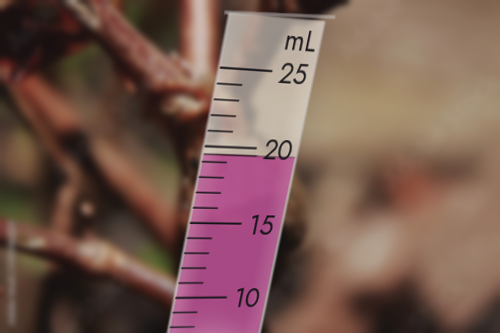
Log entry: 19.5 mL
